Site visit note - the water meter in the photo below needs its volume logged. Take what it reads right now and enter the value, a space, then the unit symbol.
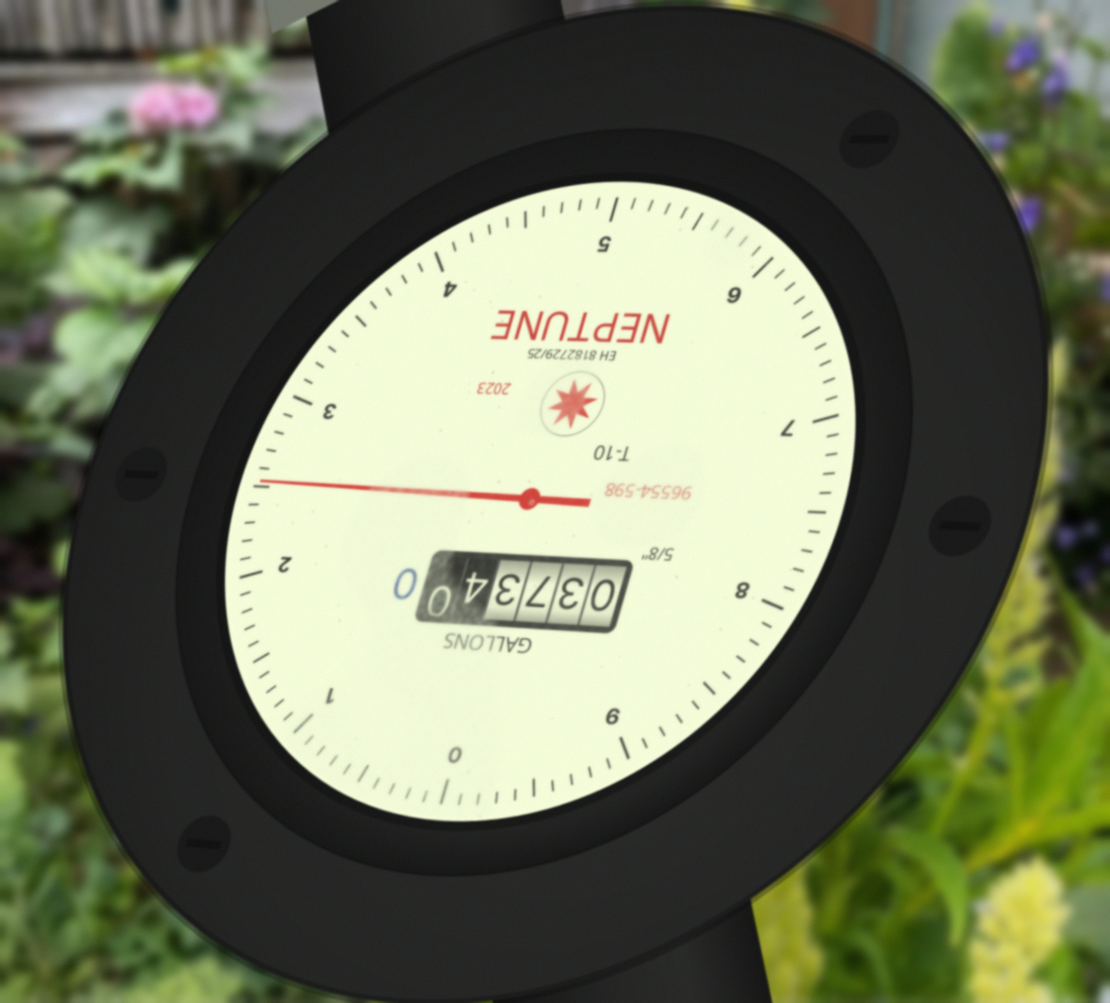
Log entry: 373402.5 gal
